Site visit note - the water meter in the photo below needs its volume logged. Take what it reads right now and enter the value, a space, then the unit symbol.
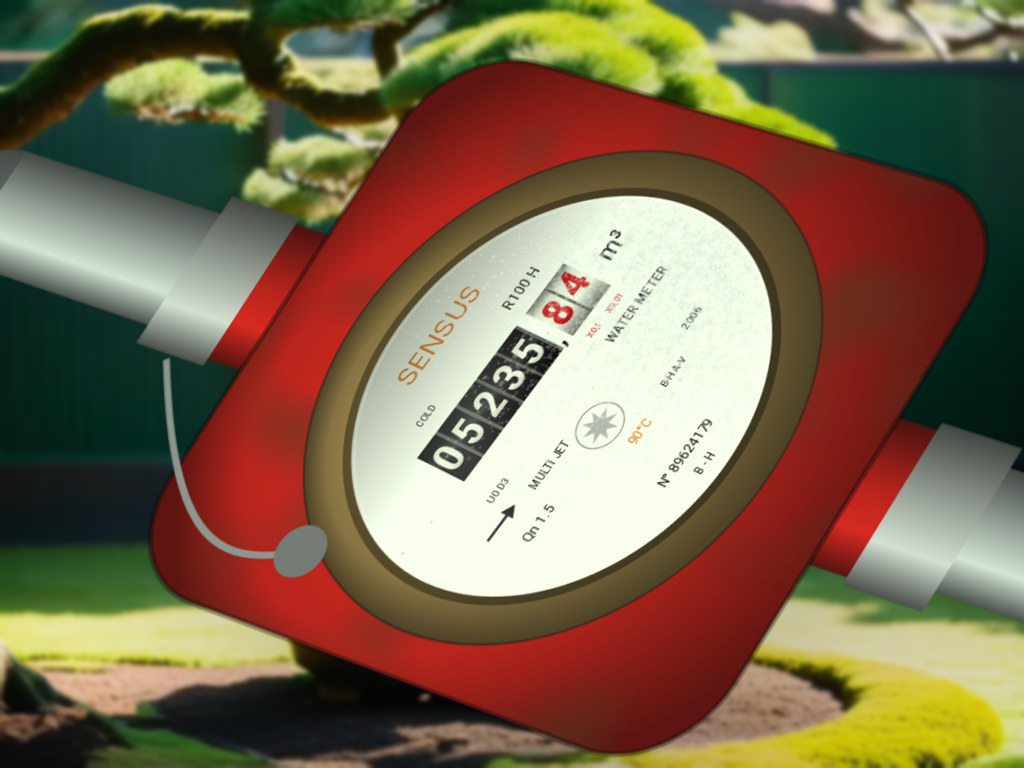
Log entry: 5235.84 m³
